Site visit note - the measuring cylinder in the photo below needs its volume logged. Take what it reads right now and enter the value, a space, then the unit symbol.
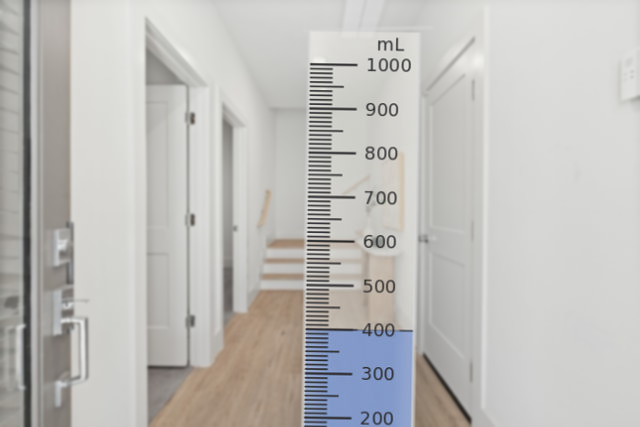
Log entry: 400 mL
